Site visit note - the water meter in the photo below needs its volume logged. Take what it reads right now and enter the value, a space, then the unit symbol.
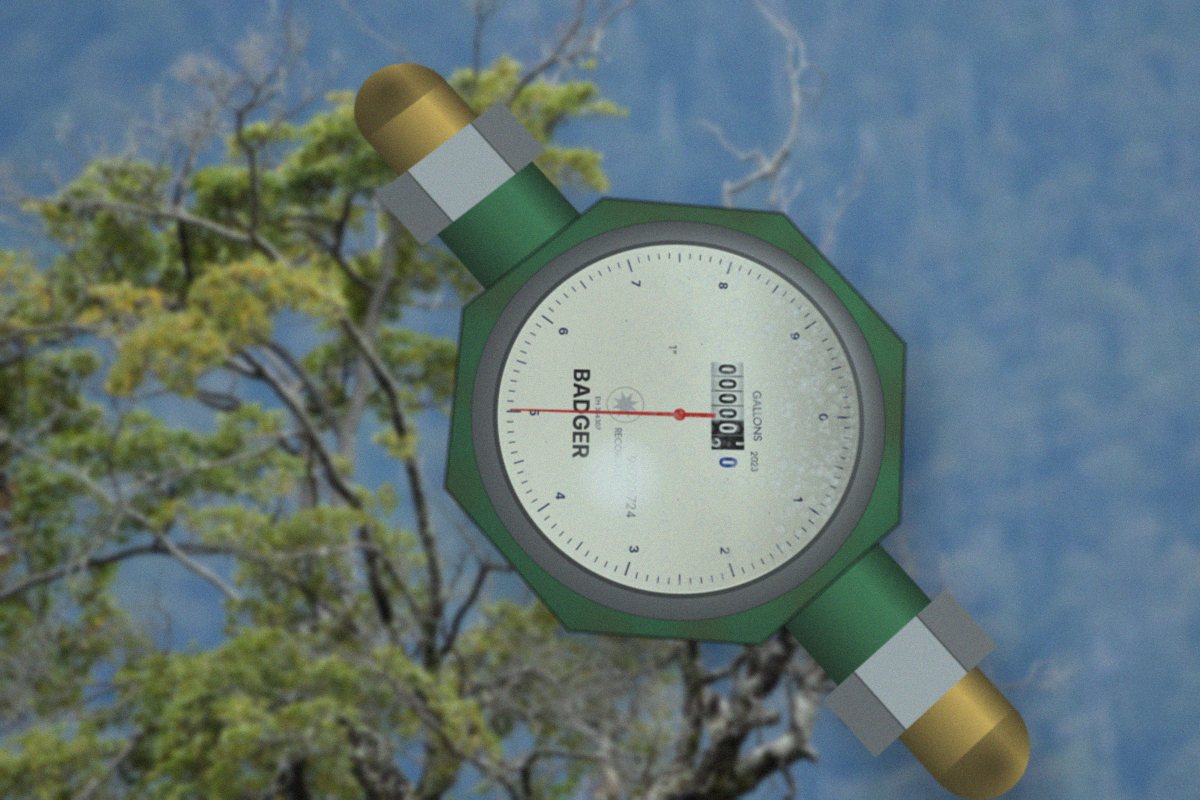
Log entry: 15.0 gal
